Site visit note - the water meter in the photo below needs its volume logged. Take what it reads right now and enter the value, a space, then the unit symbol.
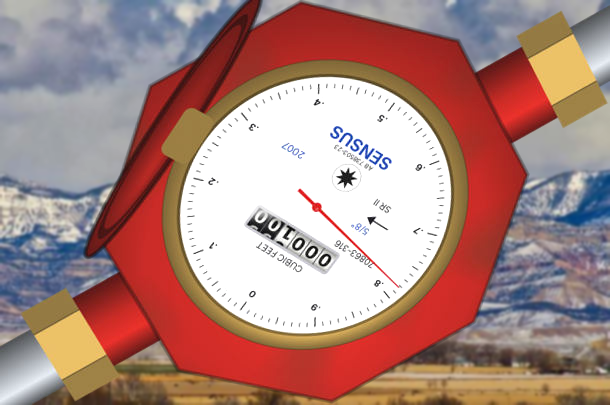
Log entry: 99.78 ft³
